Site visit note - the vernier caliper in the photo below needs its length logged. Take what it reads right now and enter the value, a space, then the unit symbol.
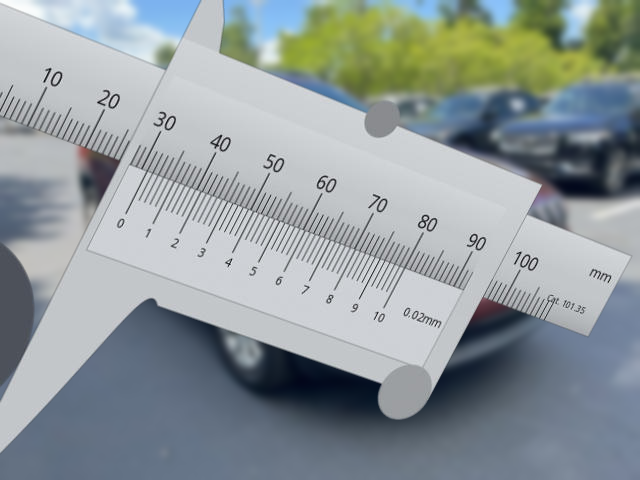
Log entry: 31.0 mm
